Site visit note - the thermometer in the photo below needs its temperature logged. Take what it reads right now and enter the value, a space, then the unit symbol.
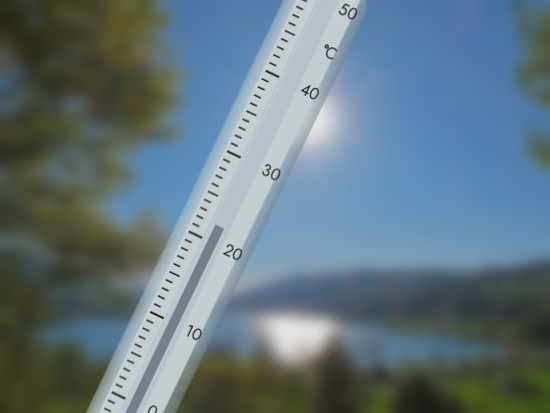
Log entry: 22 °C
